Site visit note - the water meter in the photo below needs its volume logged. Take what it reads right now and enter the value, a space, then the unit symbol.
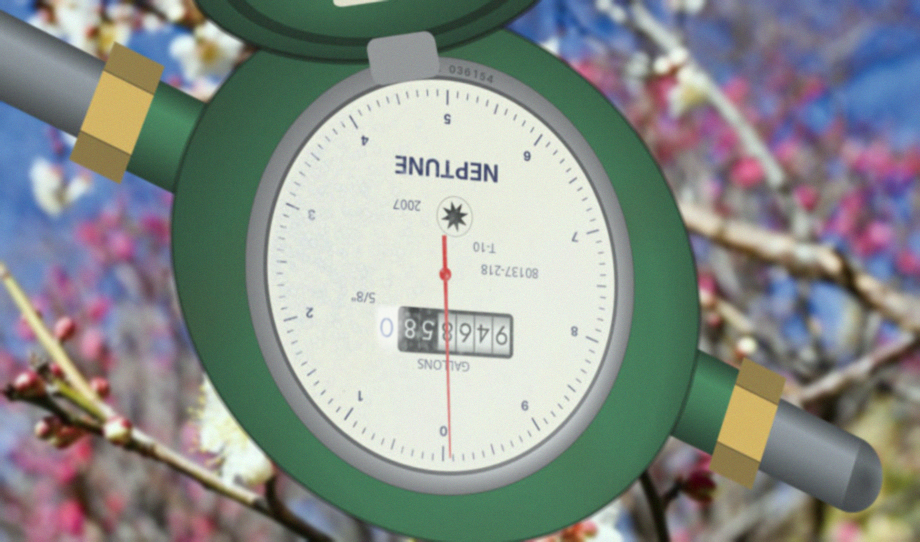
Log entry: 9468579.9 gal
